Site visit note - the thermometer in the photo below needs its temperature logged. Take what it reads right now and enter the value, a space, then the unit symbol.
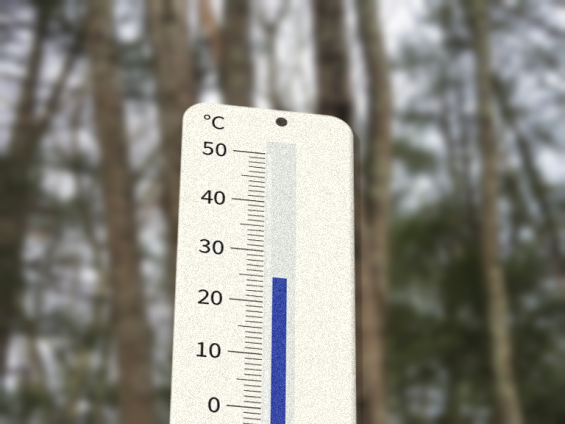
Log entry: 25 °C
